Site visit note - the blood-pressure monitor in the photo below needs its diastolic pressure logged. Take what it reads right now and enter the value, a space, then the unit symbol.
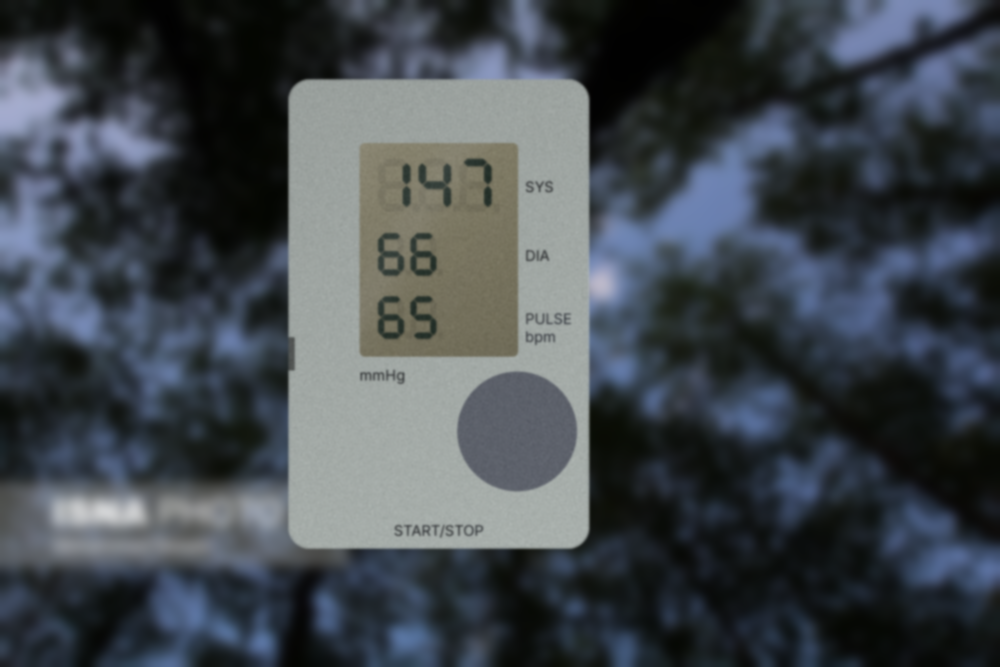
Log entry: 66 mmHg
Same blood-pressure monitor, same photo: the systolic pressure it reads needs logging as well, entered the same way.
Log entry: 147 mmHg
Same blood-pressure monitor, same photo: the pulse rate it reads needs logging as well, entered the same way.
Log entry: 65 bpm
